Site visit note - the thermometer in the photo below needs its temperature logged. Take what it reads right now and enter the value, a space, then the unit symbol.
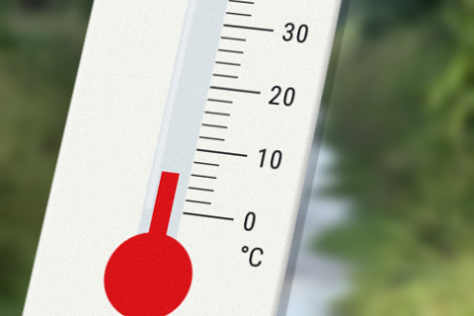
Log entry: 6 °C
